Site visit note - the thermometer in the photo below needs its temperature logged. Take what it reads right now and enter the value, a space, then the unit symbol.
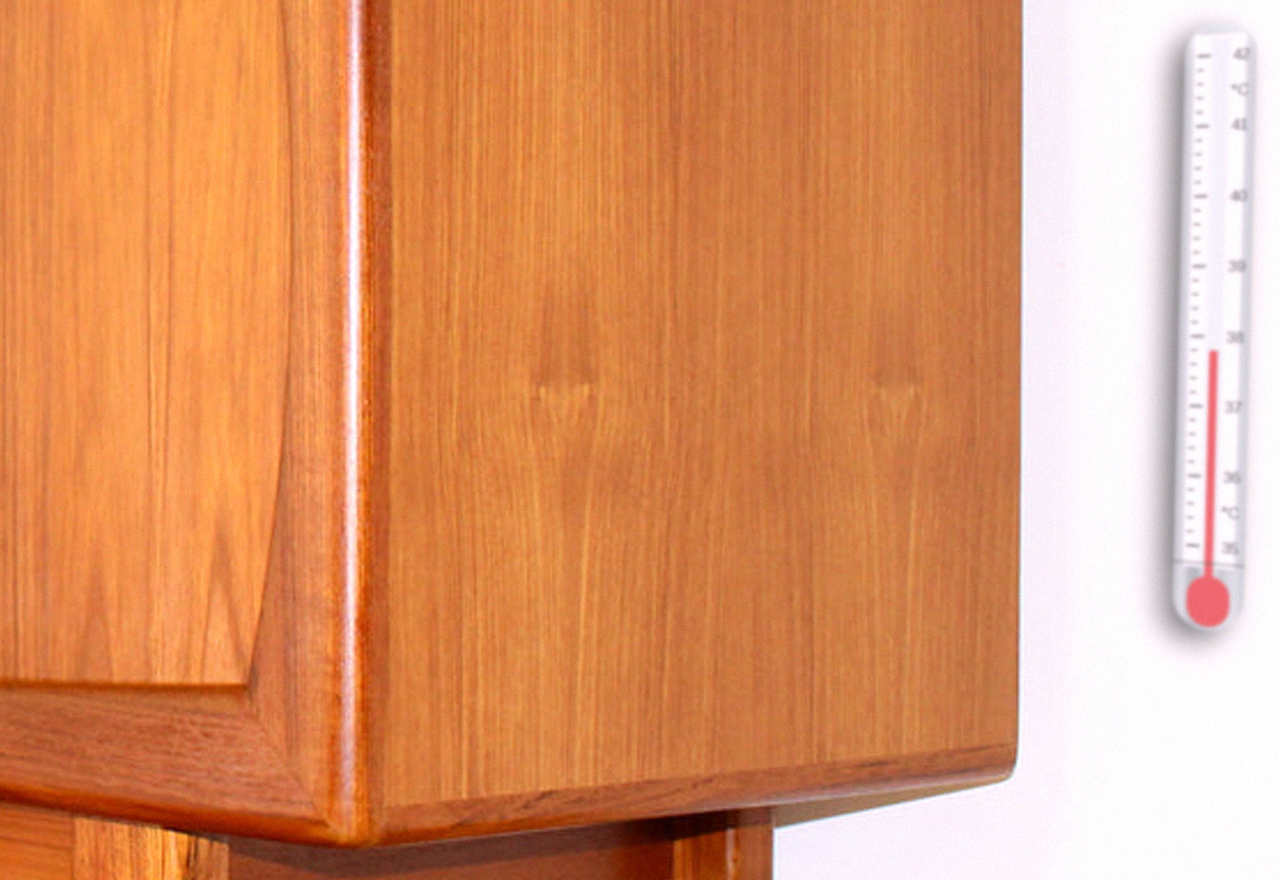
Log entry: 37.8 °C
